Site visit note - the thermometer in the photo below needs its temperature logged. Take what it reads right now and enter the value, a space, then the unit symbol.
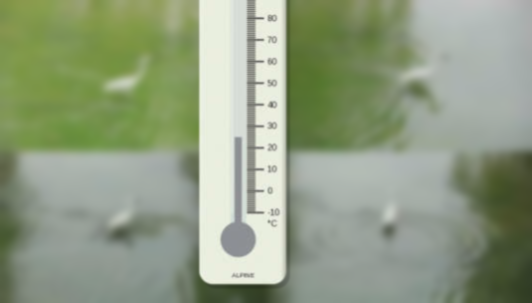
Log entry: 25 °C
